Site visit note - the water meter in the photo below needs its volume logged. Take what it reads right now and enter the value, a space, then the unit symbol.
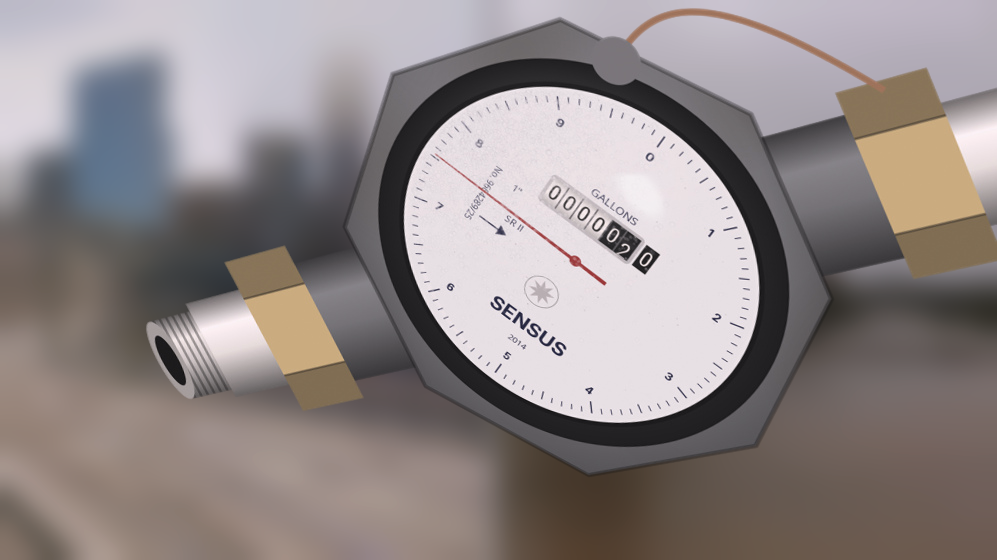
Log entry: 17.5 gal
